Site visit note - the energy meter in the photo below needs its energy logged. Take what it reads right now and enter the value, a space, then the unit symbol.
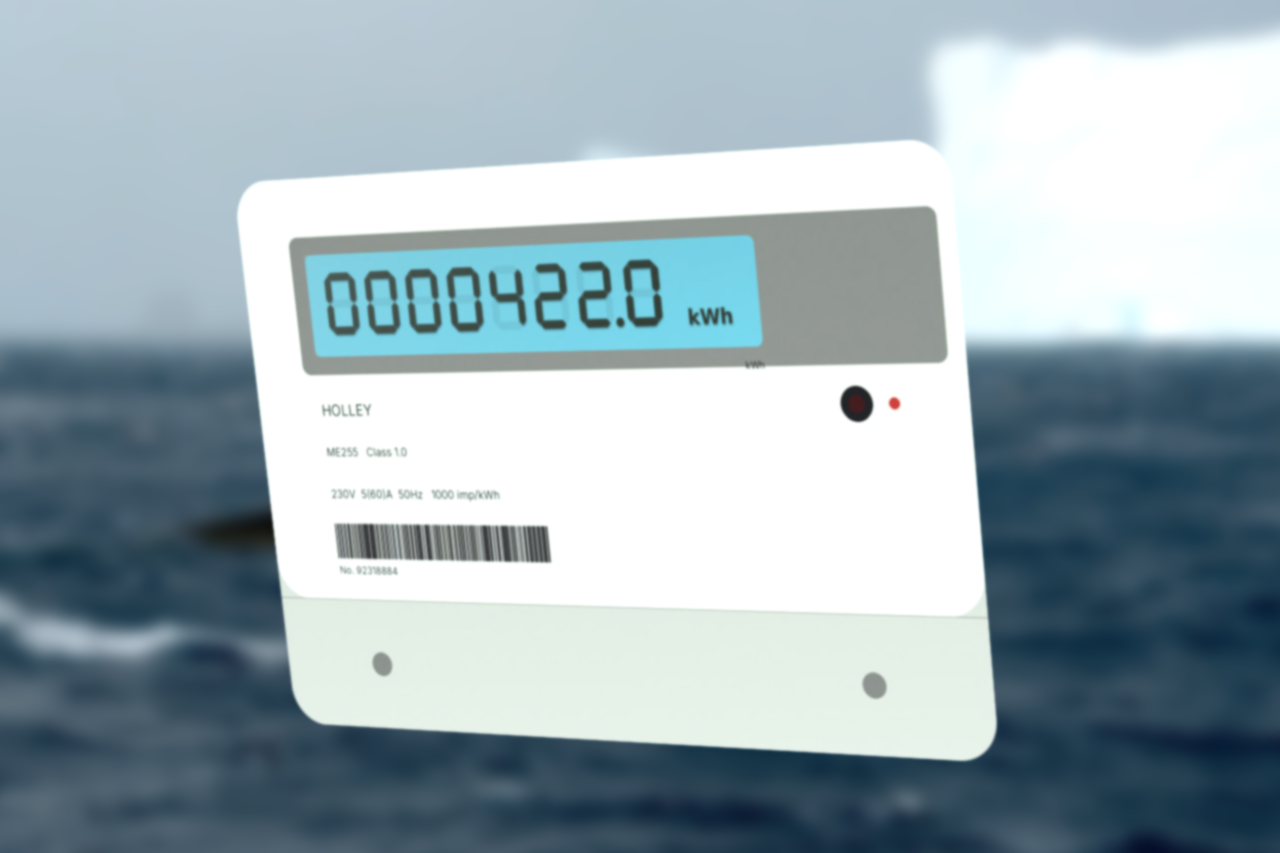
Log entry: 422.0 kWh
